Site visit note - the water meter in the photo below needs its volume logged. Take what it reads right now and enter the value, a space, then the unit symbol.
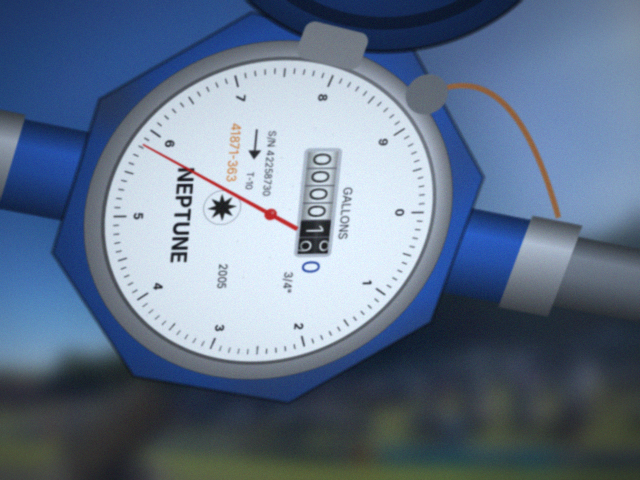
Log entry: 185.8 gal
